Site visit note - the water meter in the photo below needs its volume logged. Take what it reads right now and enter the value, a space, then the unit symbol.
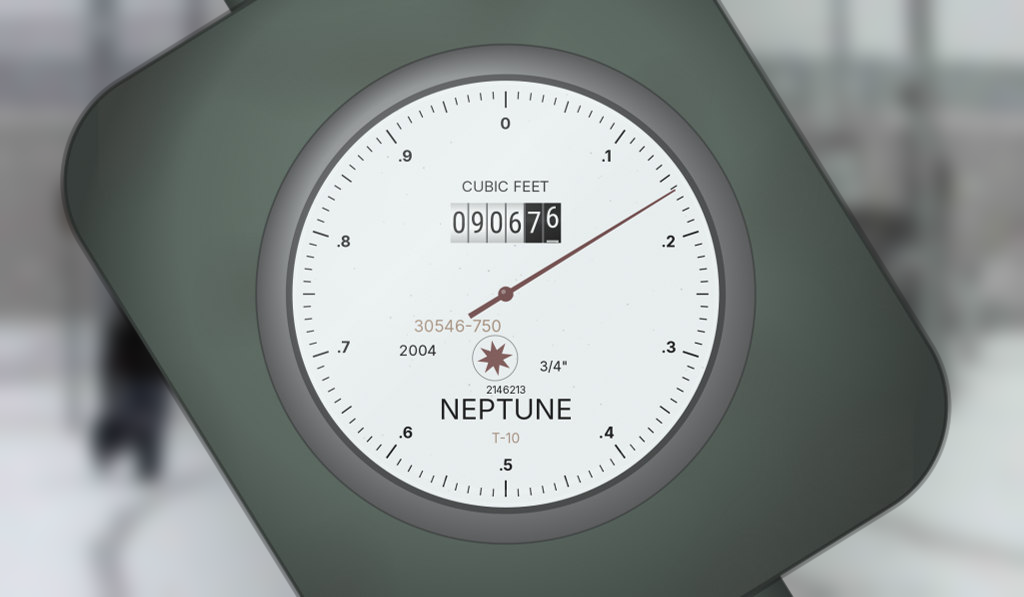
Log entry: 90676.16 ft³
